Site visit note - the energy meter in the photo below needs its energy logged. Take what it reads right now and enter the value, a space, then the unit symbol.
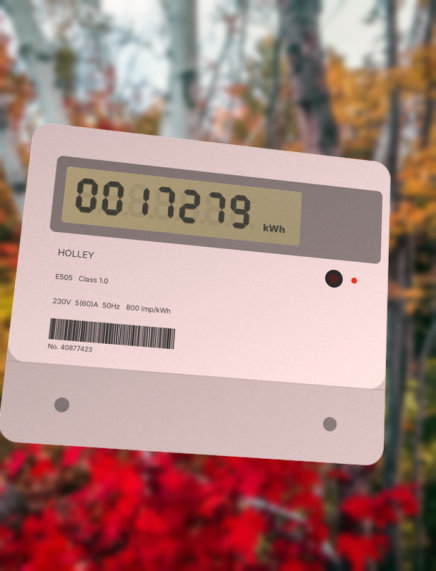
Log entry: 17279 kWh
